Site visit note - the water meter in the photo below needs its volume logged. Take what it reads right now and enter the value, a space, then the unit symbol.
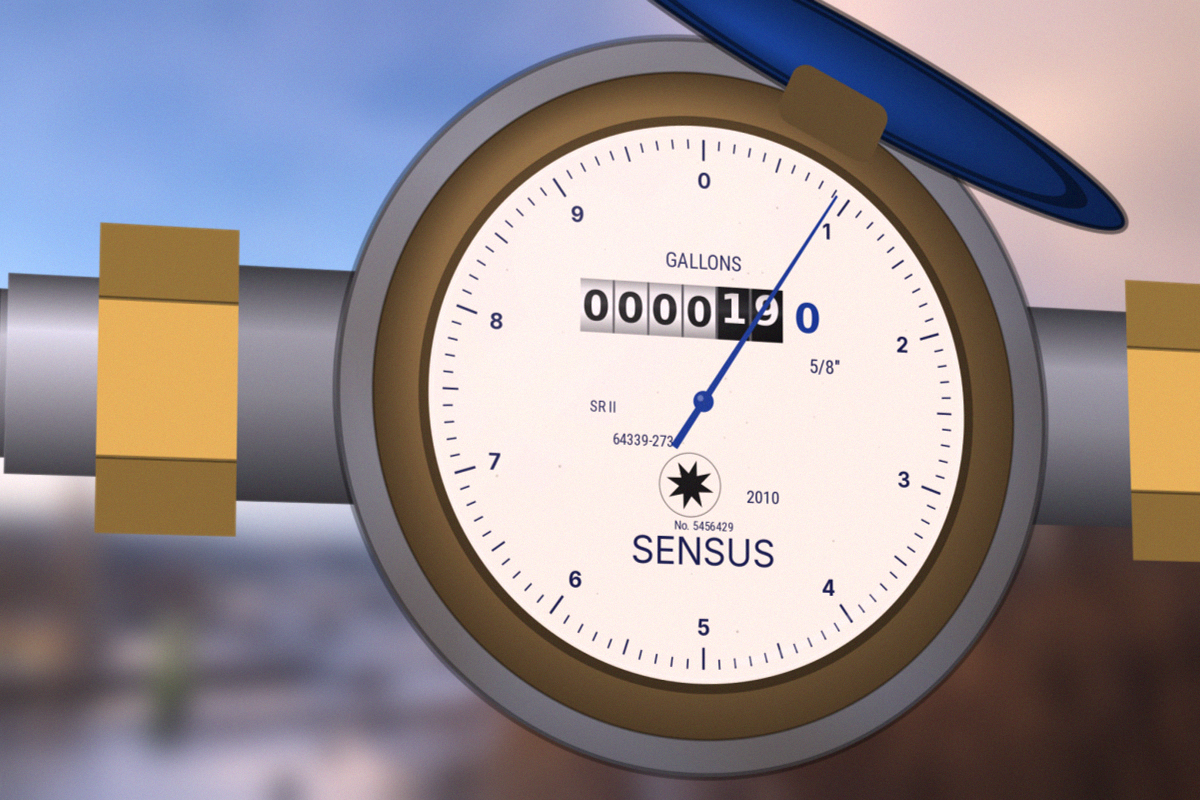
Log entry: 190.9 gal
